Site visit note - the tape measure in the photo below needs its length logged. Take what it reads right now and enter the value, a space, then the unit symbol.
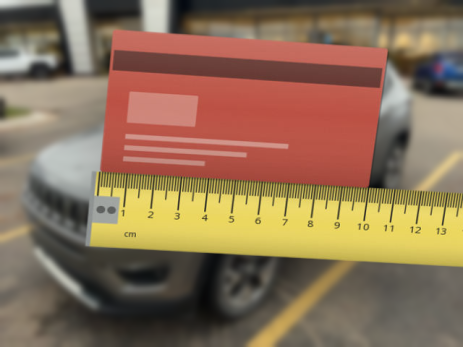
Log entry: 10 cm
